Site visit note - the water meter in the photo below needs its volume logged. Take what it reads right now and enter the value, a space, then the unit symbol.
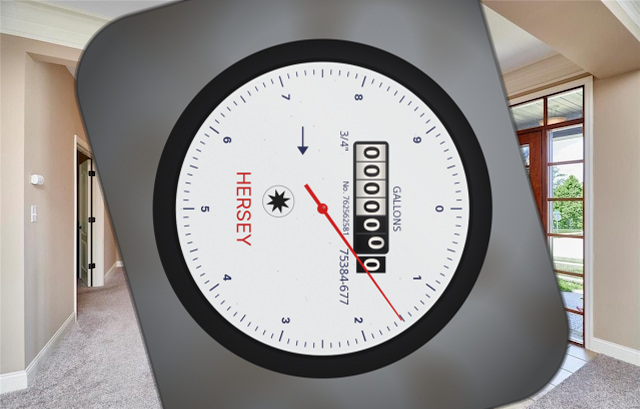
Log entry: 1.5 gal
